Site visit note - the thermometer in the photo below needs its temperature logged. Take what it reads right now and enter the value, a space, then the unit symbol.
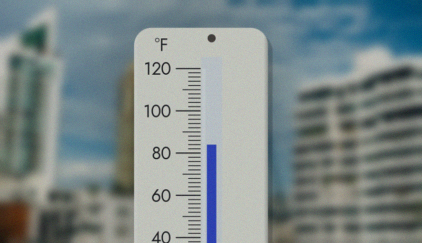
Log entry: 84 °F
